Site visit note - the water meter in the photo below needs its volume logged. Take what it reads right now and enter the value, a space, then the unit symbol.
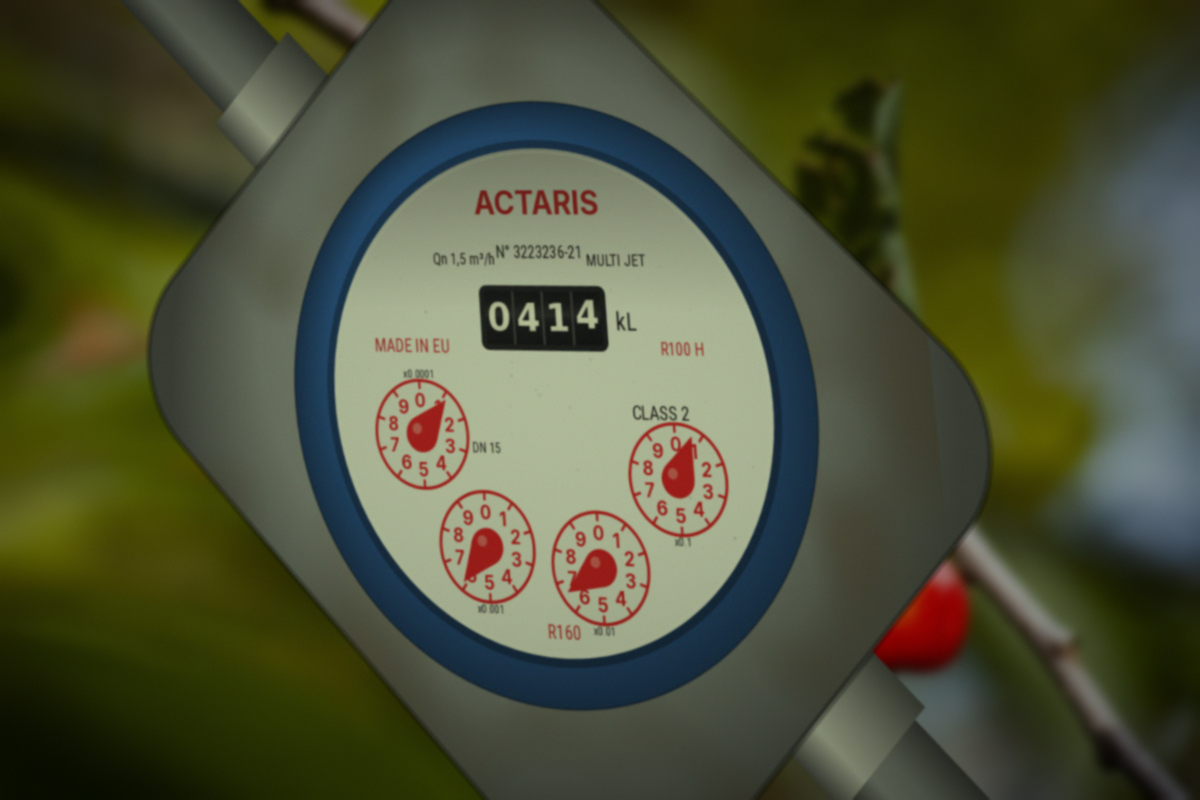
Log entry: 414.0661 kL
